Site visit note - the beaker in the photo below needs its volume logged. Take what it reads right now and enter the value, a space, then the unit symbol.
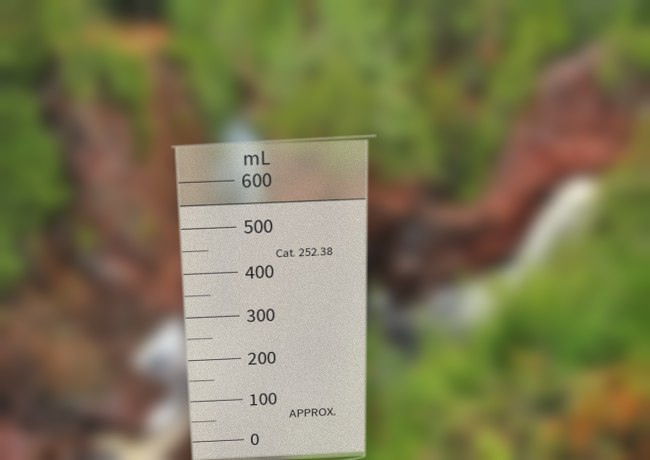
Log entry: 550 mL
